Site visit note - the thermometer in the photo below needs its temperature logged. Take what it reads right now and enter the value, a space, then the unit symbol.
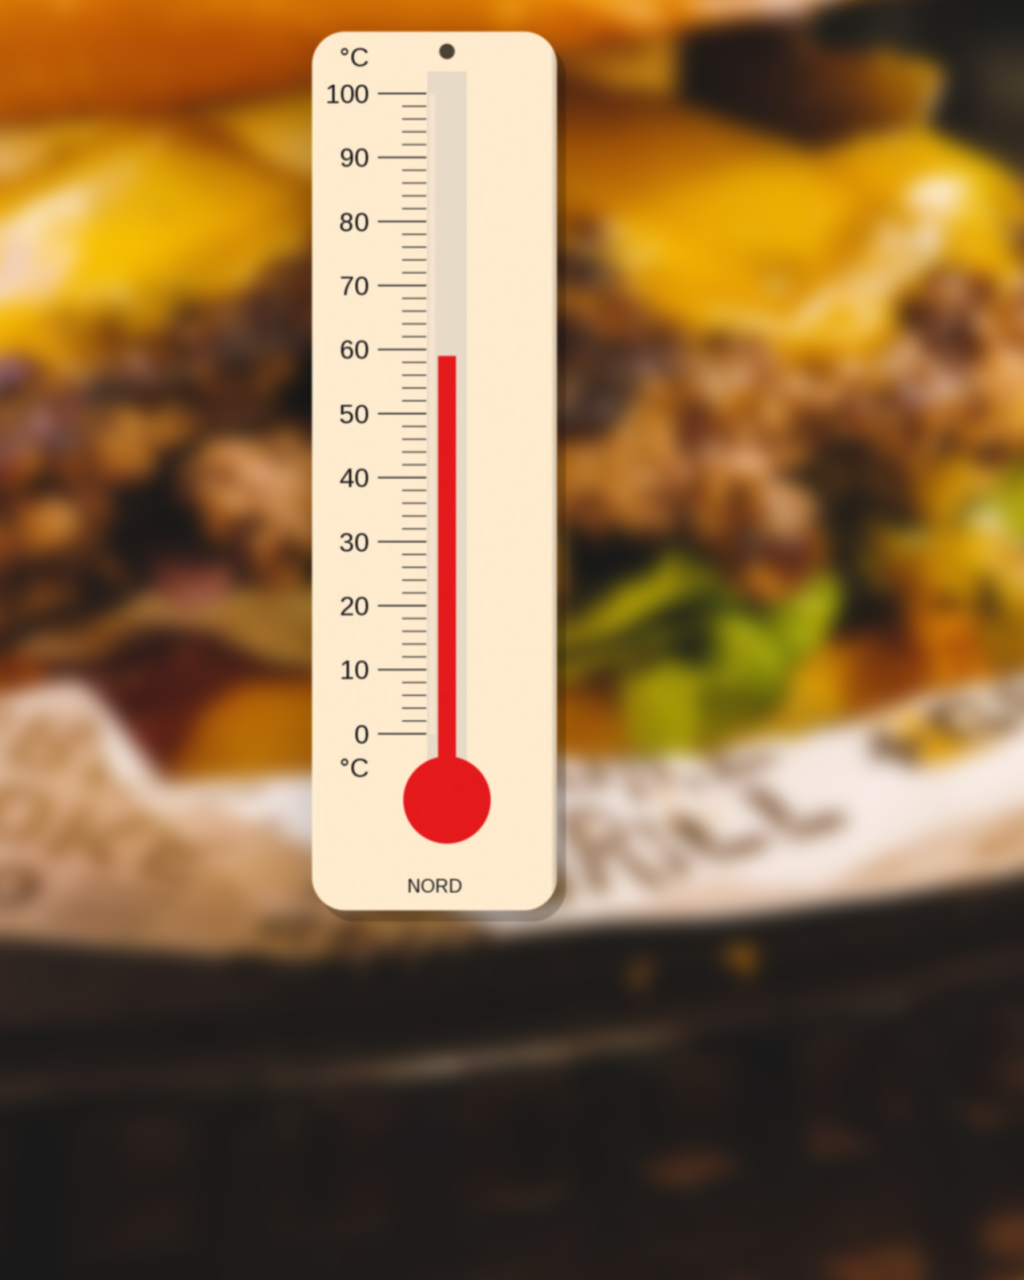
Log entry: 59 °C
